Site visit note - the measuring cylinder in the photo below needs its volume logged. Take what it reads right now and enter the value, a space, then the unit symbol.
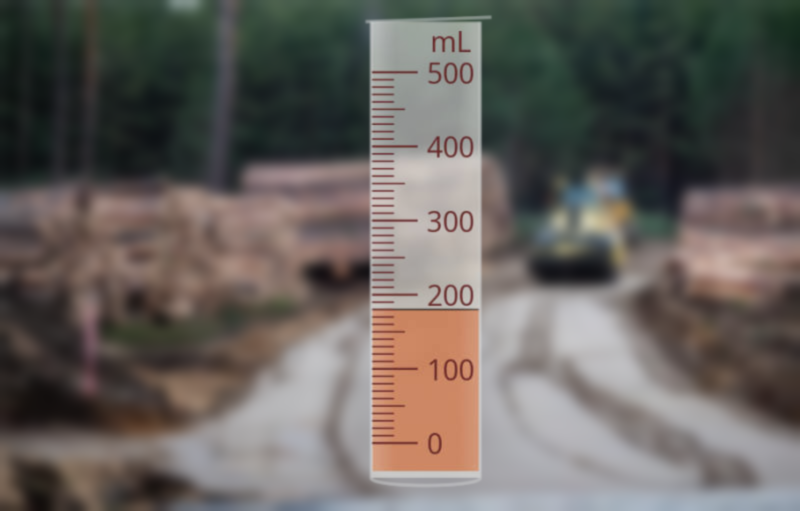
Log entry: 180 mL
